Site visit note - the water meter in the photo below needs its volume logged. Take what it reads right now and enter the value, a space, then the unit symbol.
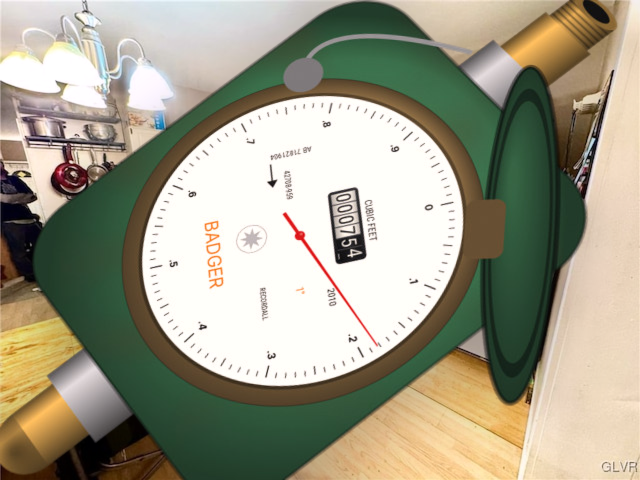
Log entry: 754.18 ft³
